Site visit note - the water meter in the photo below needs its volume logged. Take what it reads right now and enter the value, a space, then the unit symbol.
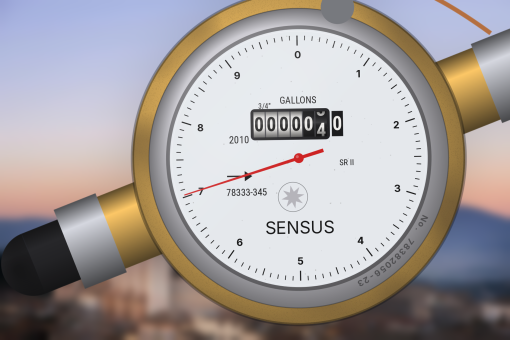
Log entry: 37.0 gal
